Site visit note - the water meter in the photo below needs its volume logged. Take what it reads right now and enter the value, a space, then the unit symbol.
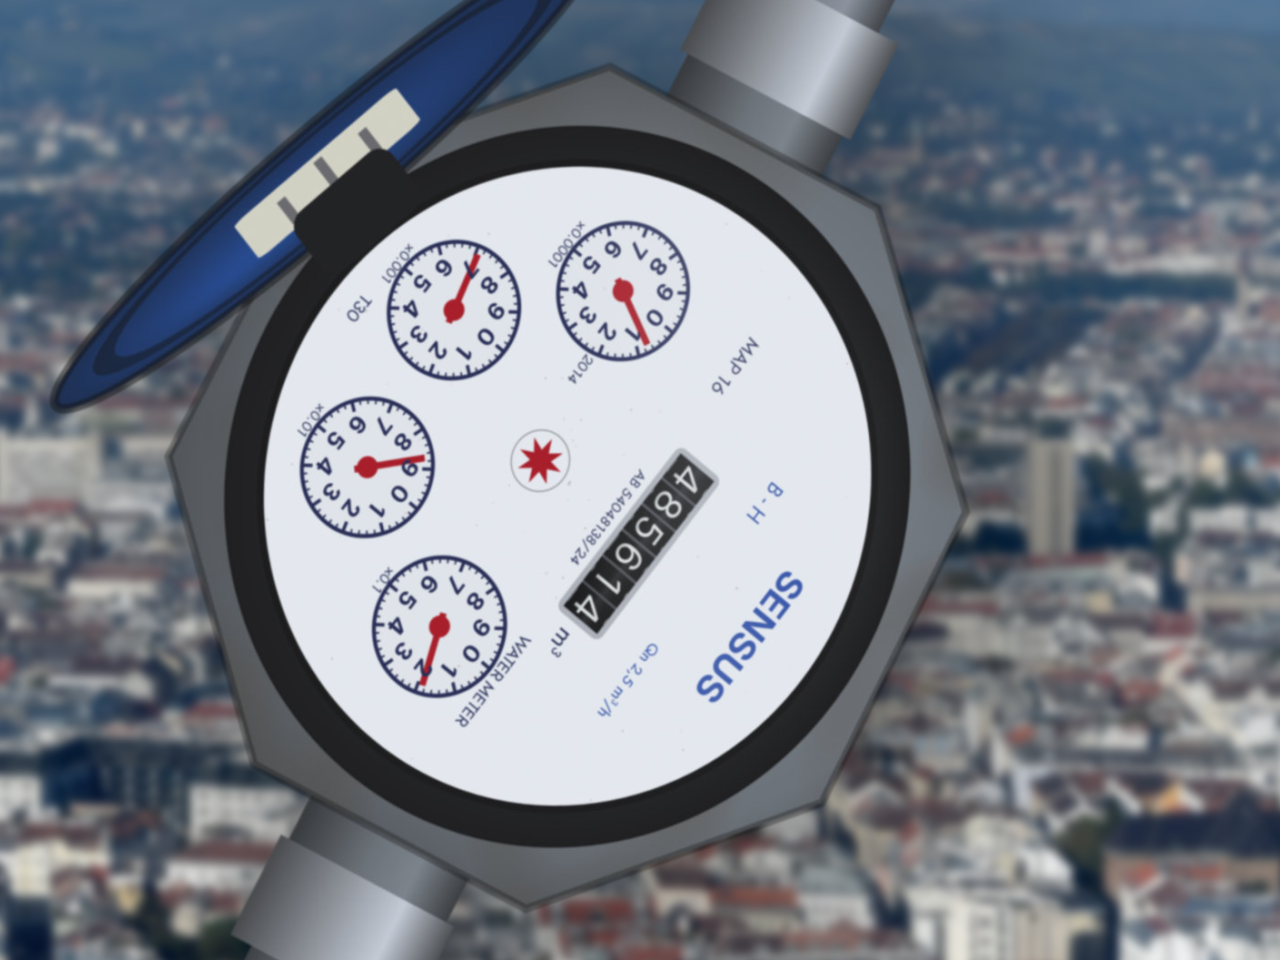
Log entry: 485614.1870 m³
